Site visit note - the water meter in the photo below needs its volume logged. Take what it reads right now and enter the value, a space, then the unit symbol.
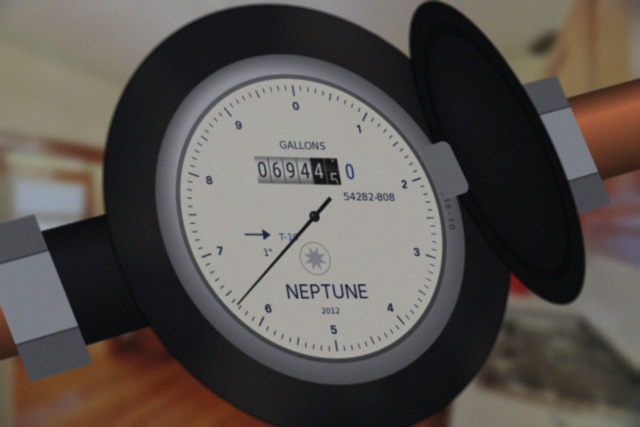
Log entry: 694446.3 gal
